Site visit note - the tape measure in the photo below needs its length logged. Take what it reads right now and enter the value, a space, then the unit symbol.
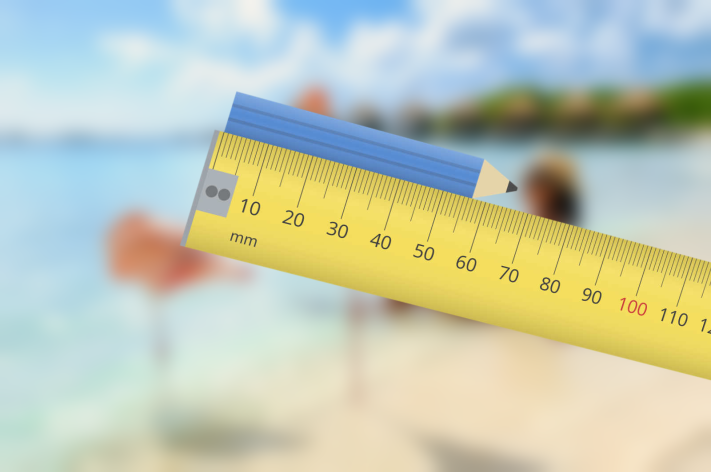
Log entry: 66 mm
